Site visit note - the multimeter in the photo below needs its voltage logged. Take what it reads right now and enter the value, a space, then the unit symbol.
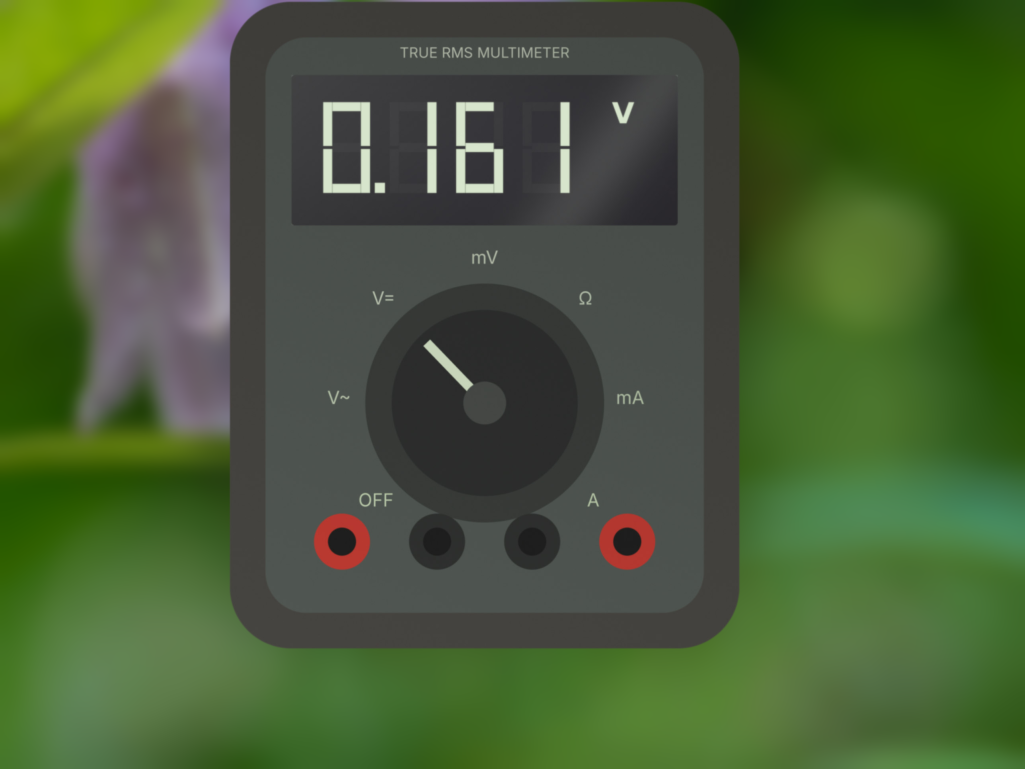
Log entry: 0.161 V
